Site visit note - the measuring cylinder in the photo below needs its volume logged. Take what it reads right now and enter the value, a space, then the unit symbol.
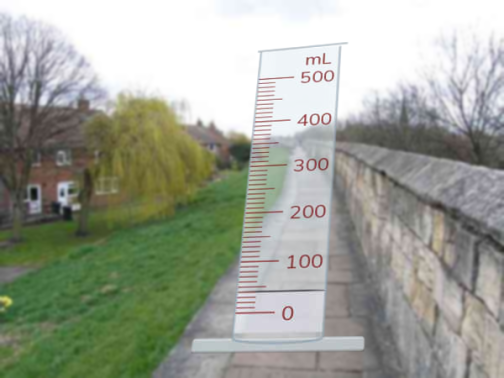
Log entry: 40 mL
